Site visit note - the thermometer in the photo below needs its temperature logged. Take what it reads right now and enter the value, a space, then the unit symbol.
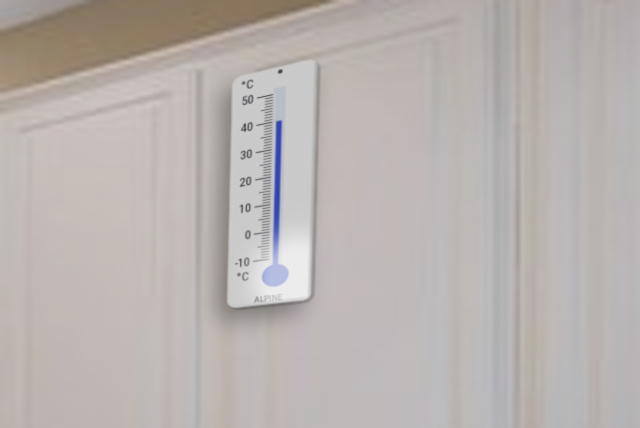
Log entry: 40 °C
